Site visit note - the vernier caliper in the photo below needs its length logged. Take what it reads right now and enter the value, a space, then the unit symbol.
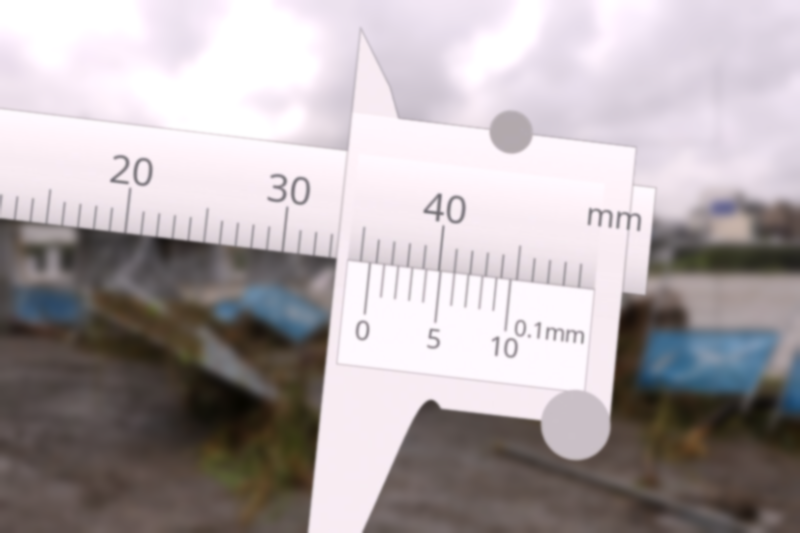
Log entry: 35.6 mm
